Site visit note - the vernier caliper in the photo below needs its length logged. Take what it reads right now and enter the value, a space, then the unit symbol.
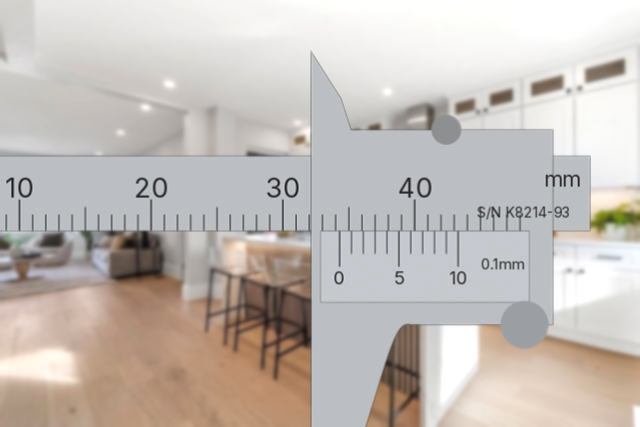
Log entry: 34.3 mm
